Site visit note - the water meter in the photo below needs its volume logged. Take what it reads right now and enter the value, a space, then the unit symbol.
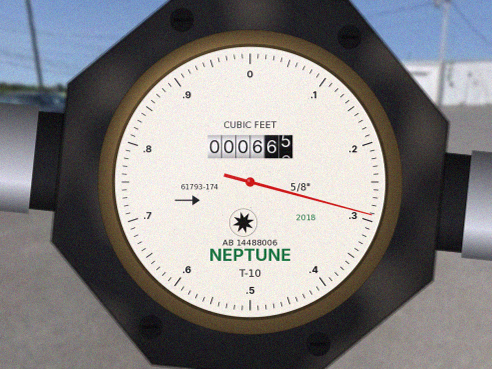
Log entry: 665.29 ft³
